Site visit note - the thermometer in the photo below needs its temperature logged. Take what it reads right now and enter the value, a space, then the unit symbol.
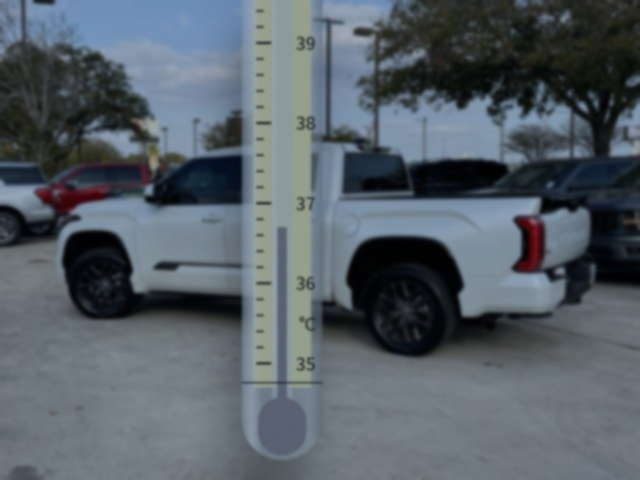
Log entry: 36.7 °C
